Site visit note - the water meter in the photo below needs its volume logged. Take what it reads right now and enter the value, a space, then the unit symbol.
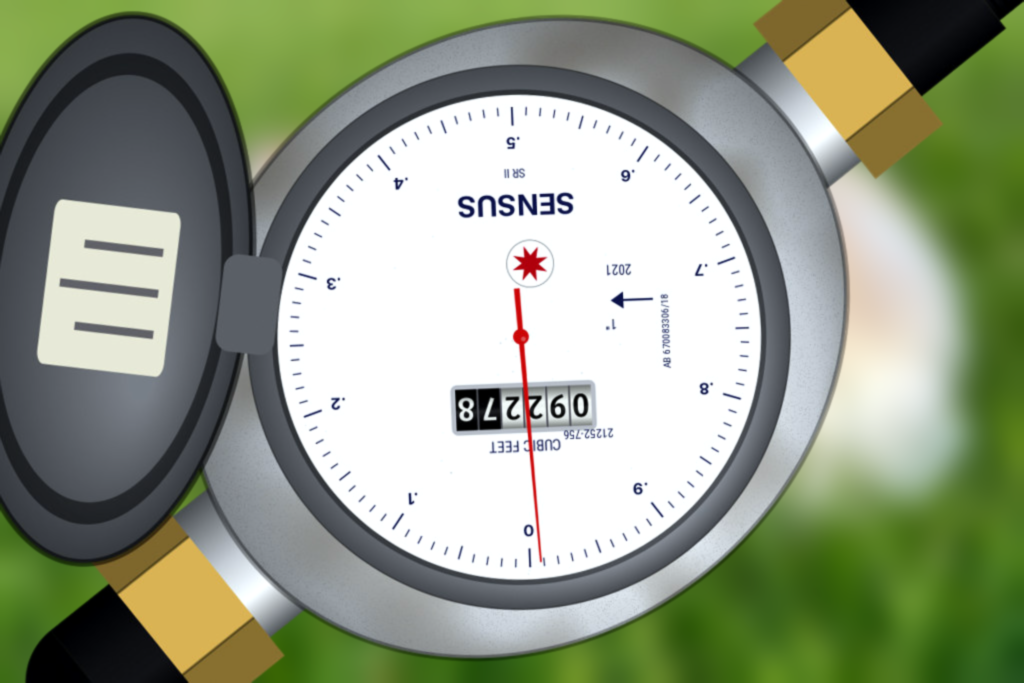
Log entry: 92277.99 ft³
